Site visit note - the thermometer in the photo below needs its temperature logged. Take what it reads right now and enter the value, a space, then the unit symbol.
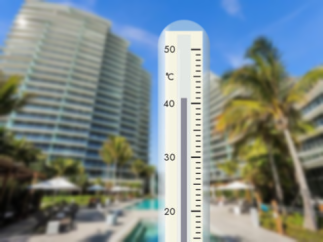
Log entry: 41 °C
